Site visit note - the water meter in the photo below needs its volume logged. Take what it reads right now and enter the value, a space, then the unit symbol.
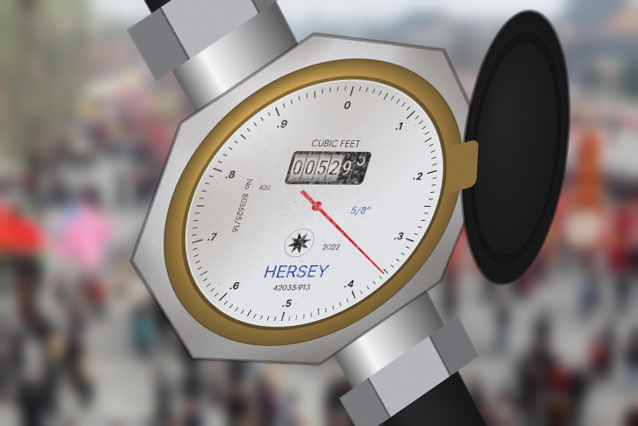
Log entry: 5295.35 ft³
